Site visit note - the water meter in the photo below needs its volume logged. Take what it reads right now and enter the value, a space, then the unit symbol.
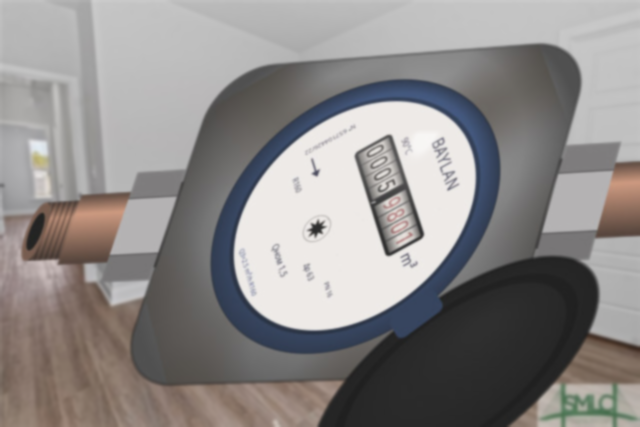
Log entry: 5.9801 m³
